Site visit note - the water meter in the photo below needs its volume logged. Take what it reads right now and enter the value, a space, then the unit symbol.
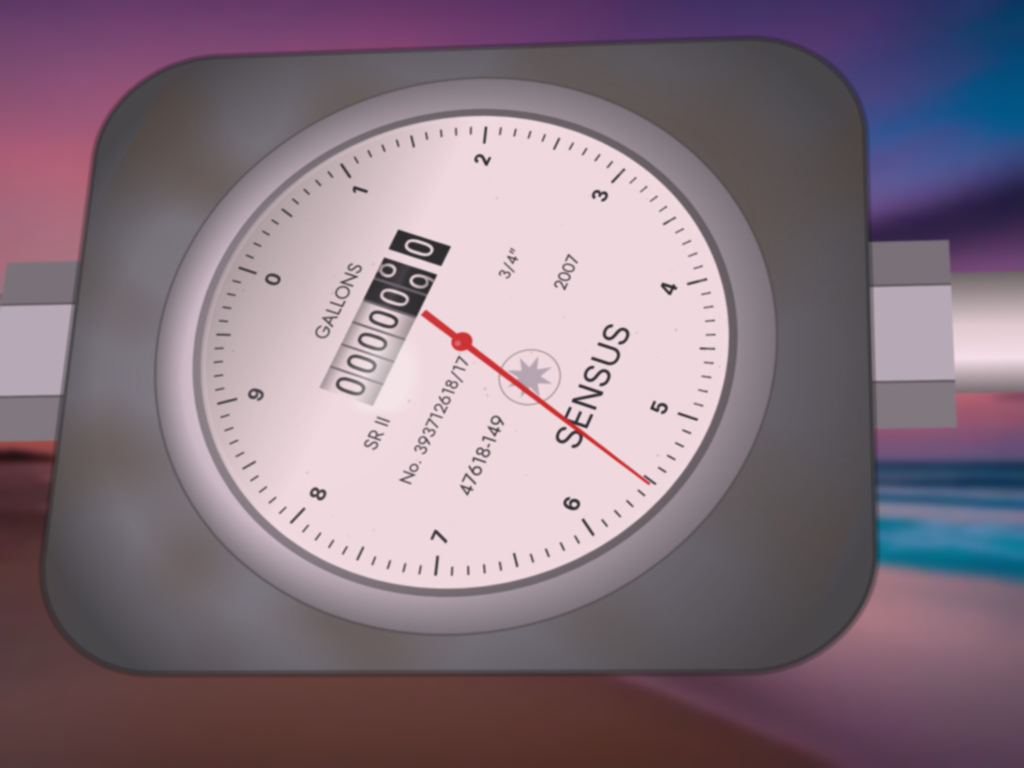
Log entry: 85.5 gal
